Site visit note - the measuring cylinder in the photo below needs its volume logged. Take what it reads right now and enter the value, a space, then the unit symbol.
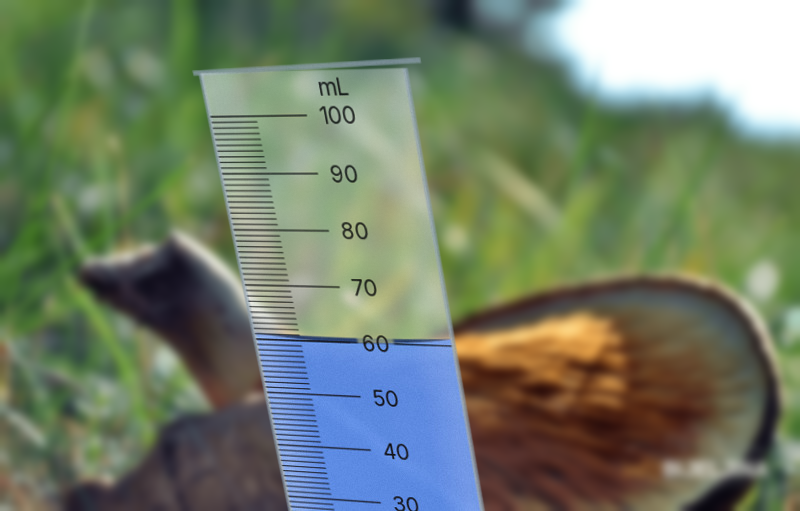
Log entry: 60 mL
